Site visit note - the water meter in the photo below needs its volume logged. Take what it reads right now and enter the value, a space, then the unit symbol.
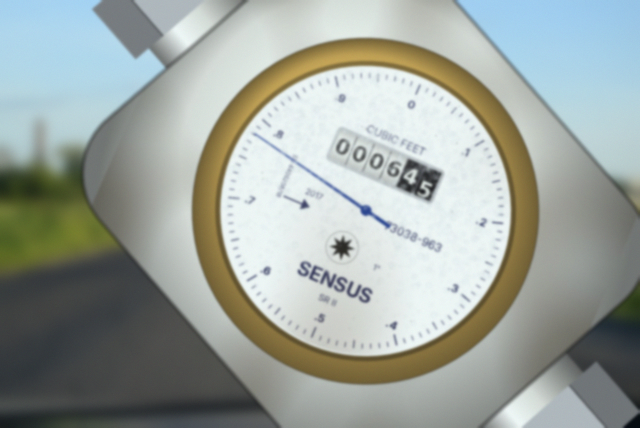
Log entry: 644.78 ft³
